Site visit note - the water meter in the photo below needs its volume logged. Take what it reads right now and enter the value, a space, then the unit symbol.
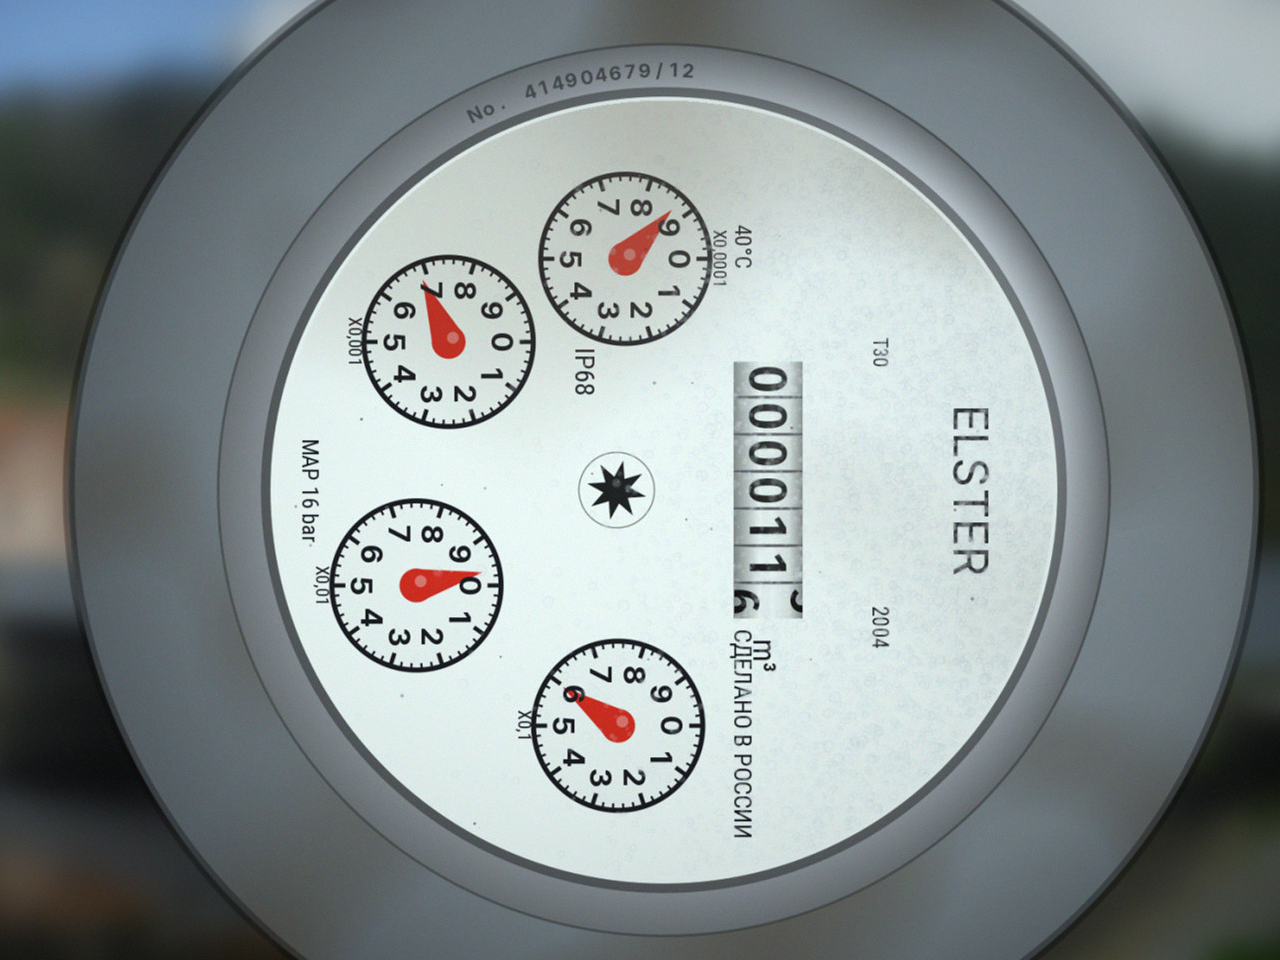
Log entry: 115.5968 m³
